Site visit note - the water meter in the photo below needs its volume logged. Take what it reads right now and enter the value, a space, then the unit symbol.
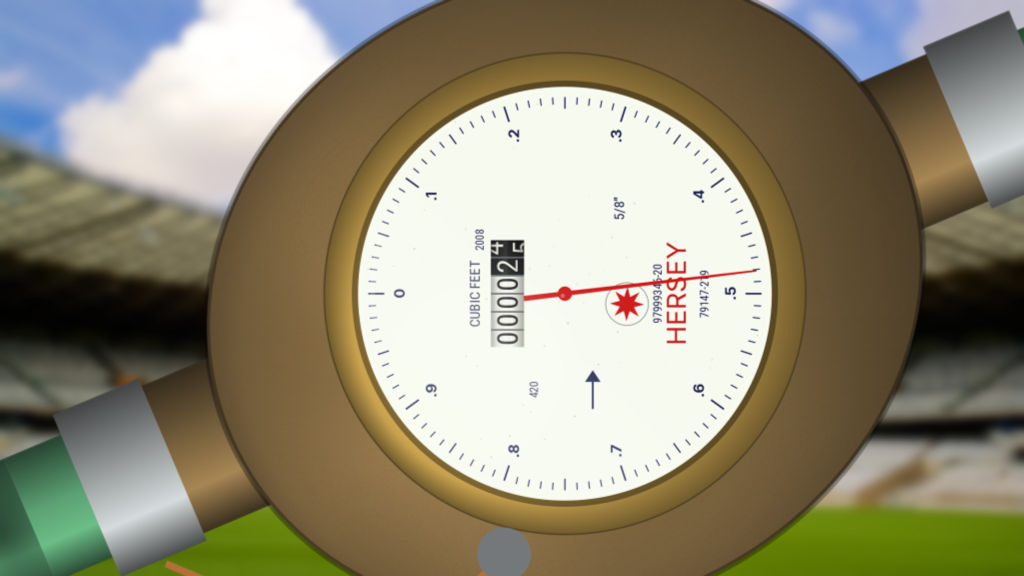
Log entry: 24.48 ft³
